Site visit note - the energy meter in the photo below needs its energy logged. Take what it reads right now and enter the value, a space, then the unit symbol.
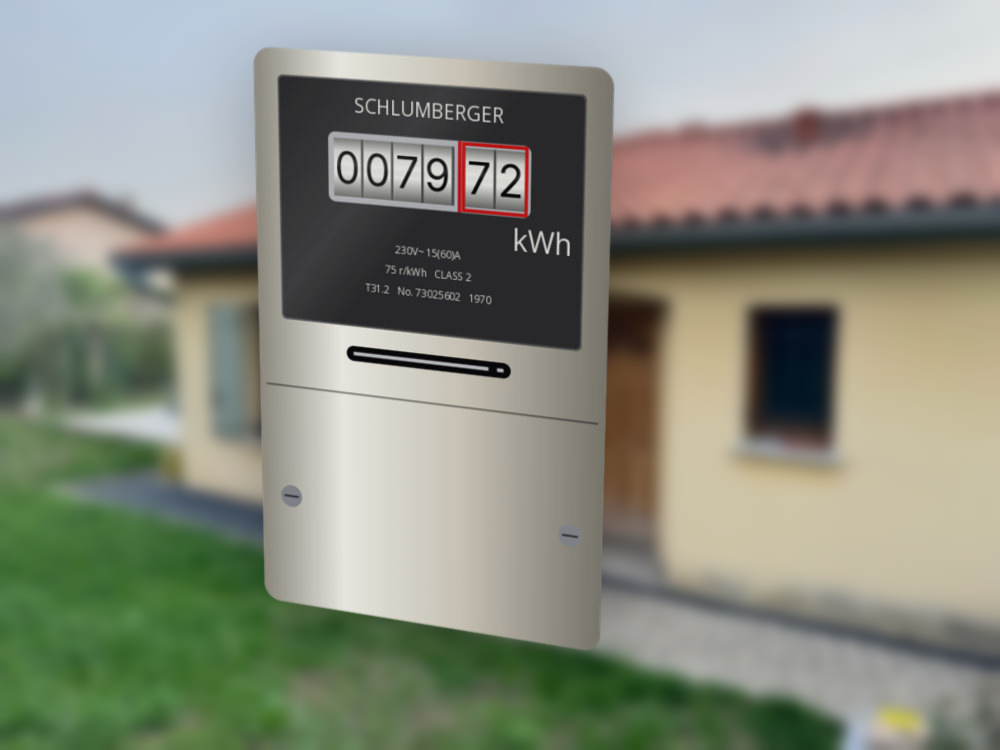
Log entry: 79.72 kWh
